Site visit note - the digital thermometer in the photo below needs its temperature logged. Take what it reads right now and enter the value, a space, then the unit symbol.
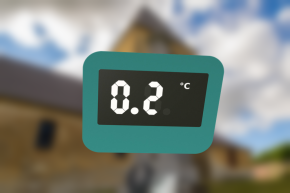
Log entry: 0.2 °C
